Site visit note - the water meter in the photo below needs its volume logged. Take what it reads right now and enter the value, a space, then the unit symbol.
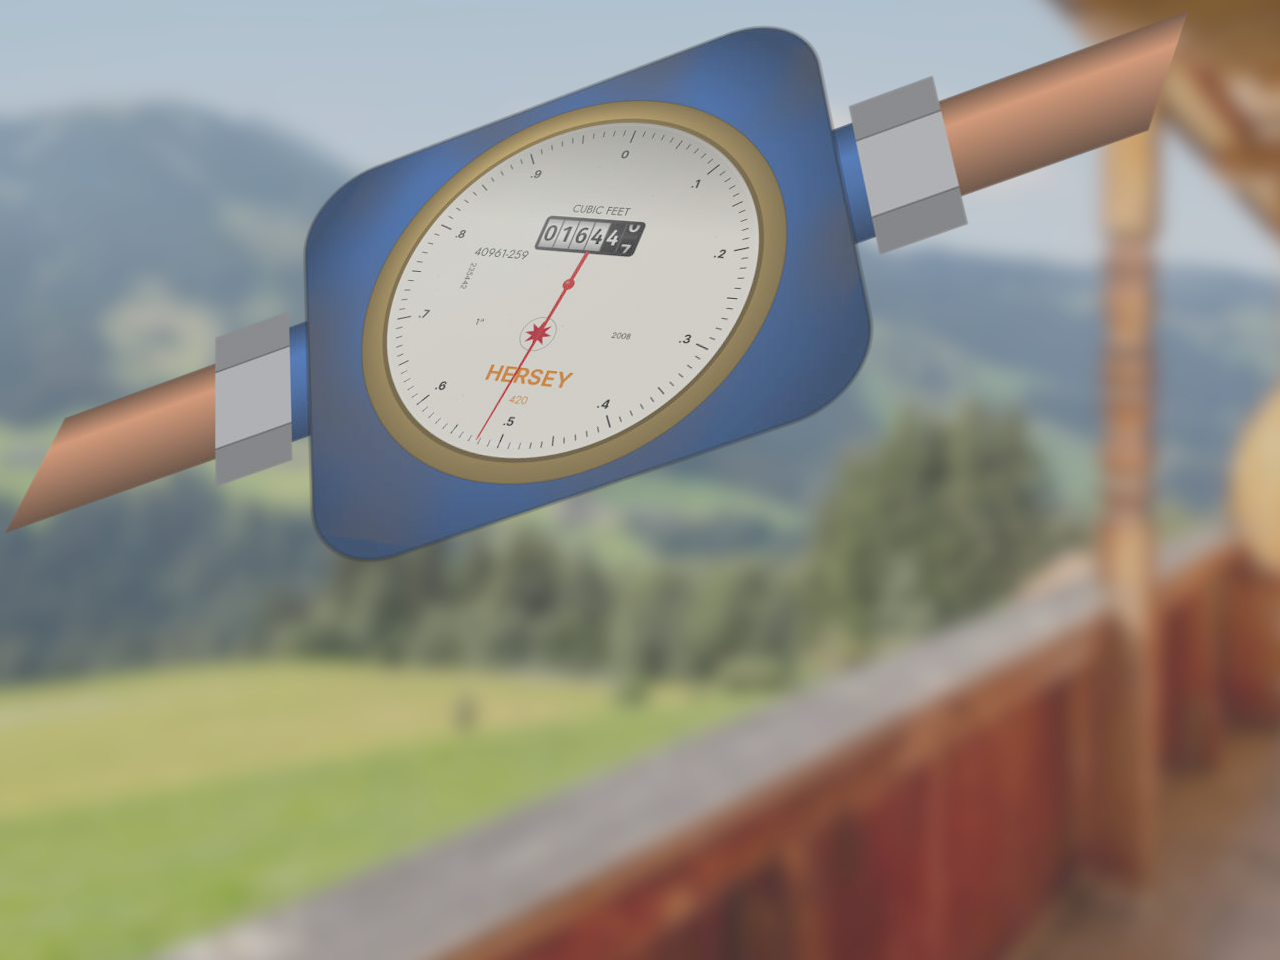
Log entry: 16446.52 ft³
